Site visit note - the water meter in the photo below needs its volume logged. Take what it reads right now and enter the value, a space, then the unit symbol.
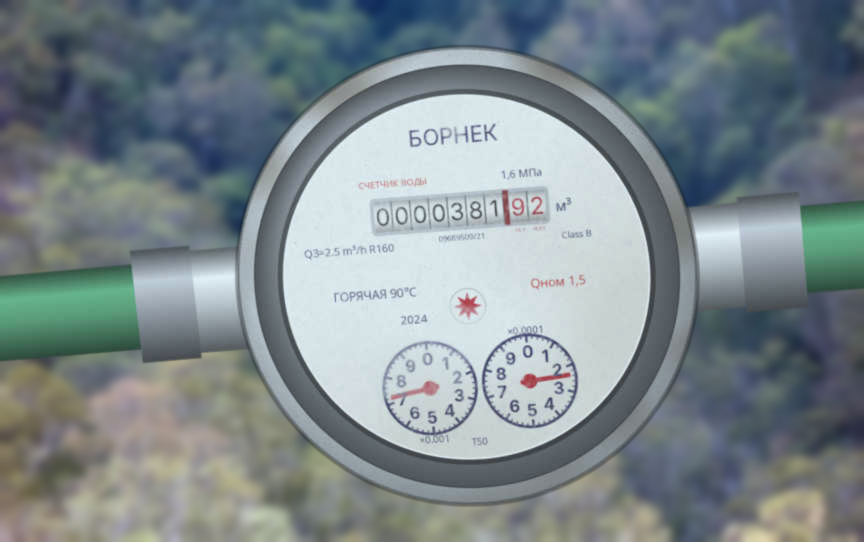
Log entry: 381.9272 m³
